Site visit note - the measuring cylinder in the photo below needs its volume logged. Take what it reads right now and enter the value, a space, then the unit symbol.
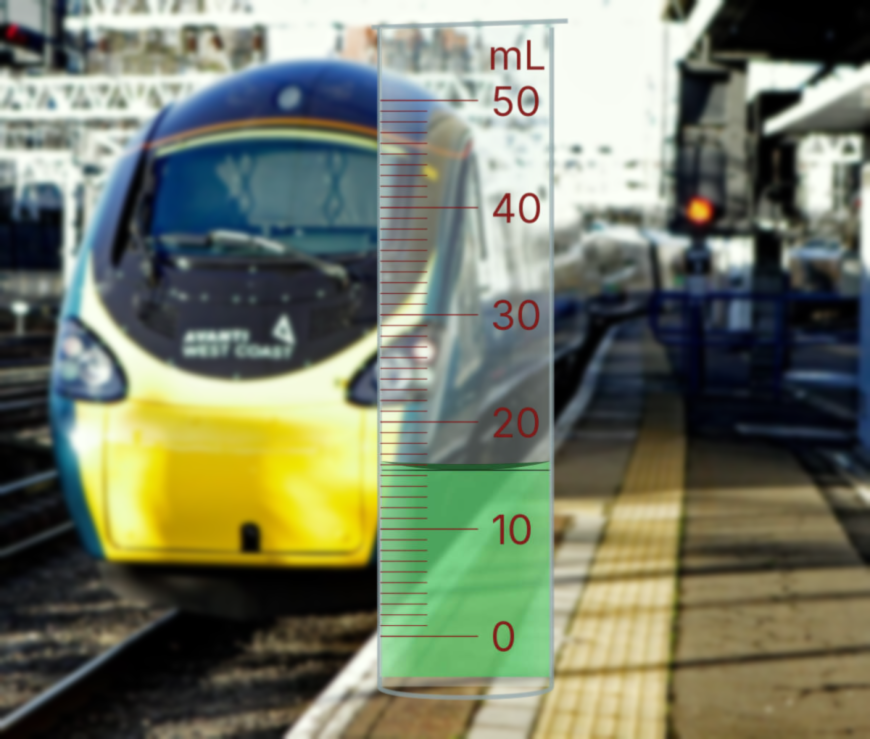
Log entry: 15.5 mL
